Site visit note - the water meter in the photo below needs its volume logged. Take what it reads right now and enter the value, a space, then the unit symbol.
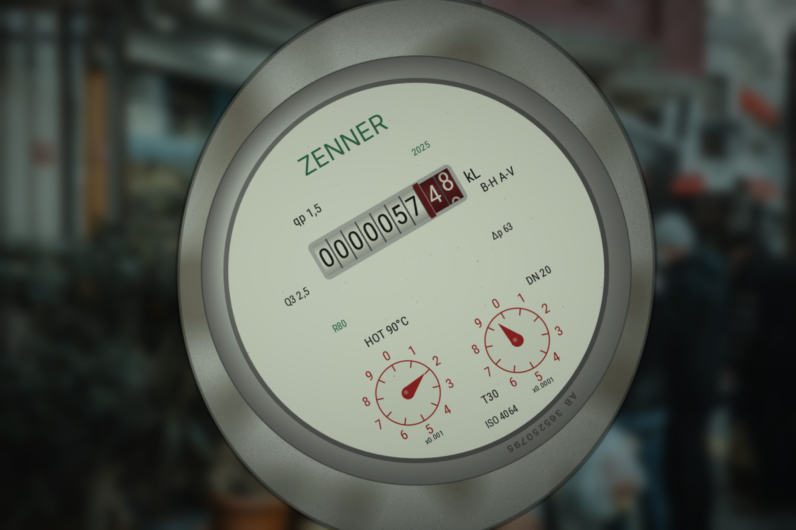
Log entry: 57.4819 kL
